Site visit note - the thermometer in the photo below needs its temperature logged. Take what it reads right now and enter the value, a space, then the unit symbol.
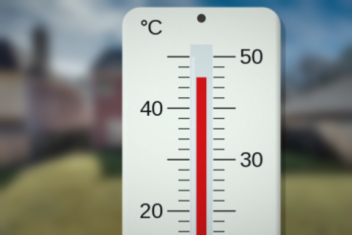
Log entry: 46 °C
